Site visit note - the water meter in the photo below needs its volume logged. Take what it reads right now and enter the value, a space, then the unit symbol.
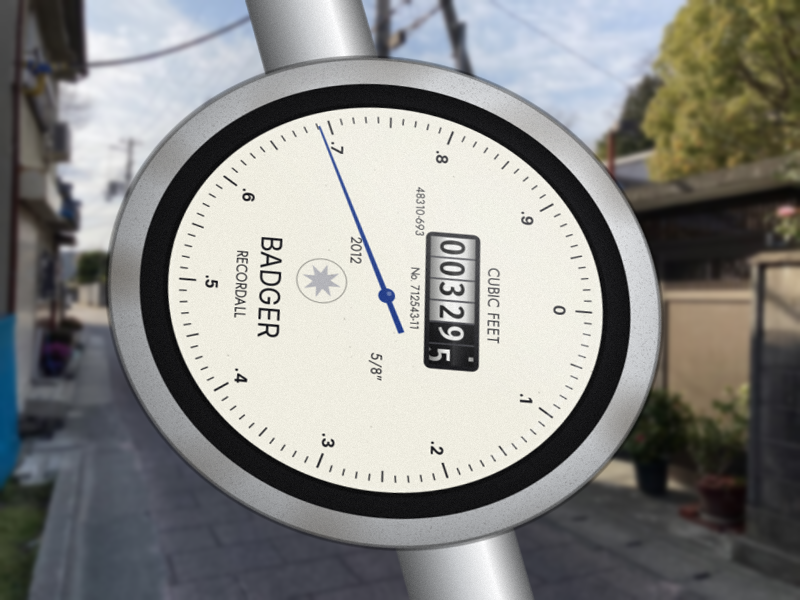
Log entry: 3294.69 ft³
